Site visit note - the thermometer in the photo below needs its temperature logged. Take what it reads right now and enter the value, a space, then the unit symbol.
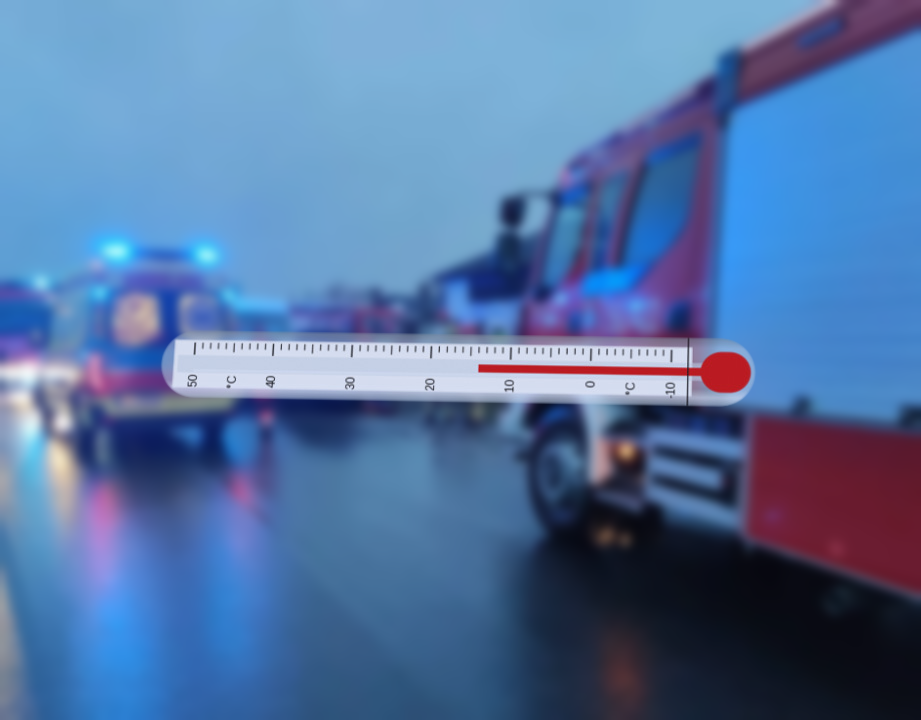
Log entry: 14 °C
